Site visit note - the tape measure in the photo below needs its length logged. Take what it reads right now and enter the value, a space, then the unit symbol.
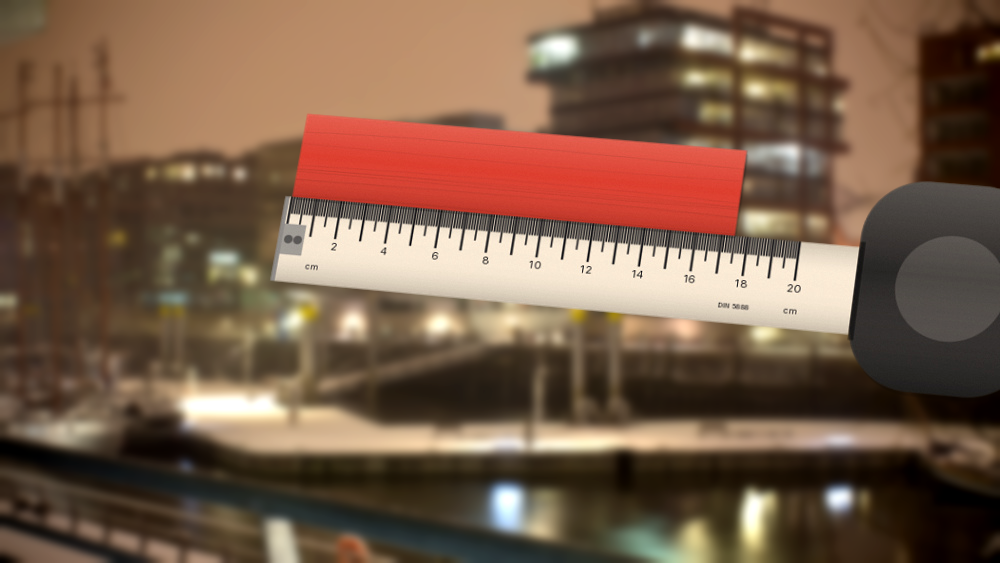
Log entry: 17.5 cm
